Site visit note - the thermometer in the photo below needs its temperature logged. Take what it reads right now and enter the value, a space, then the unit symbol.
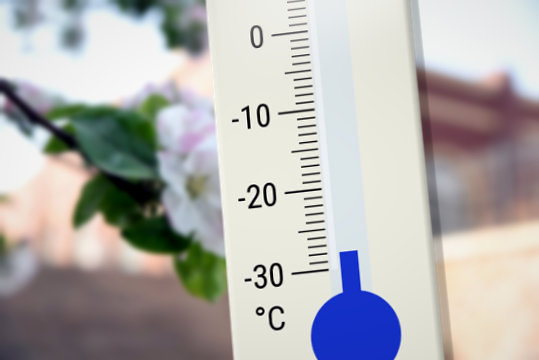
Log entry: -28 °C
